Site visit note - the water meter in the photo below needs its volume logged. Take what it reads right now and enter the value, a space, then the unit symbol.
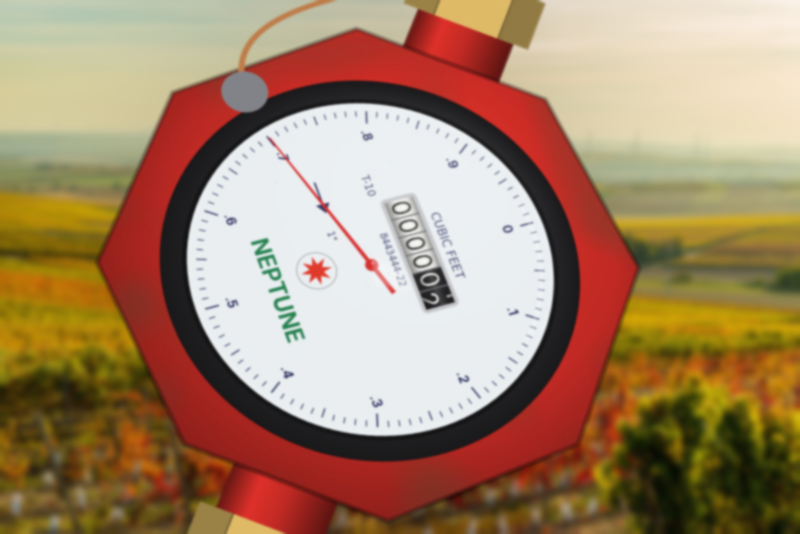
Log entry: 1.70 ft³
